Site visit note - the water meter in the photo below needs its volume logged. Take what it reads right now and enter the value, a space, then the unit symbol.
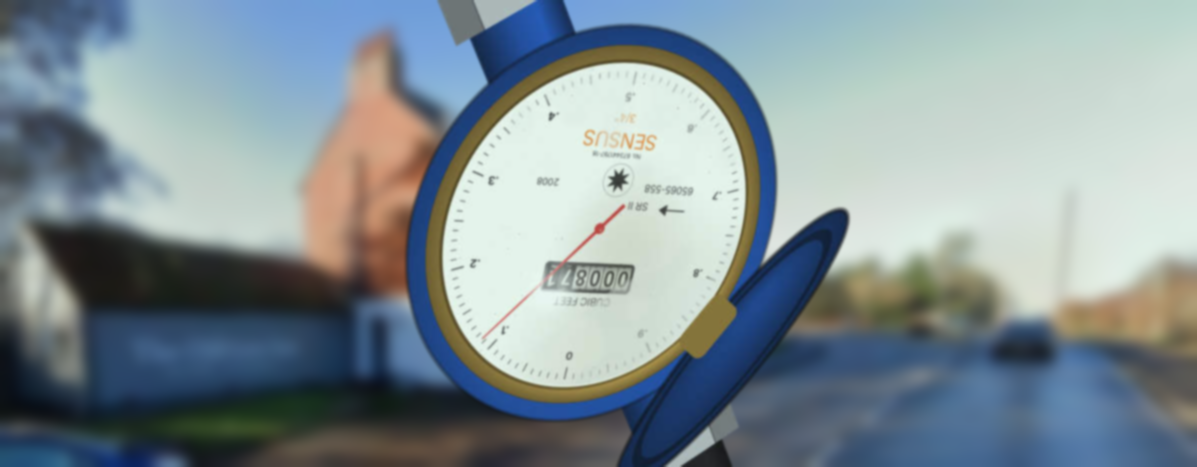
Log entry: 871.11 ft³
